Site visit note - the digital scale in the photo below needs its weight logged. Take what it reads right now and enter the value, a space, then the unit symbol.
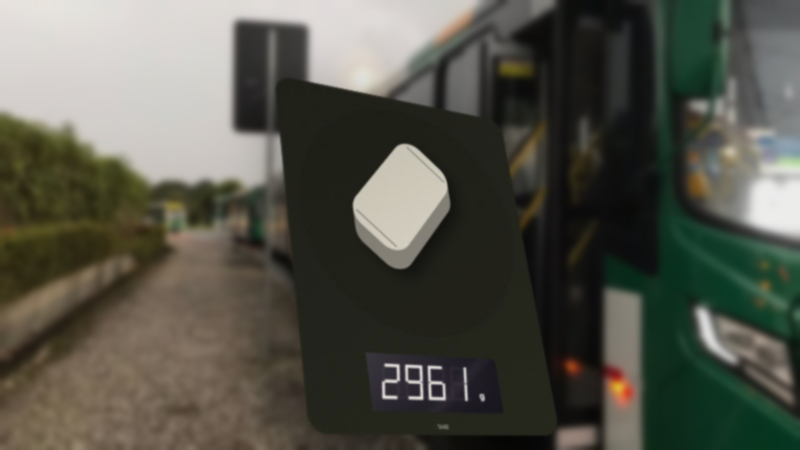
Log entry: 2961 g
